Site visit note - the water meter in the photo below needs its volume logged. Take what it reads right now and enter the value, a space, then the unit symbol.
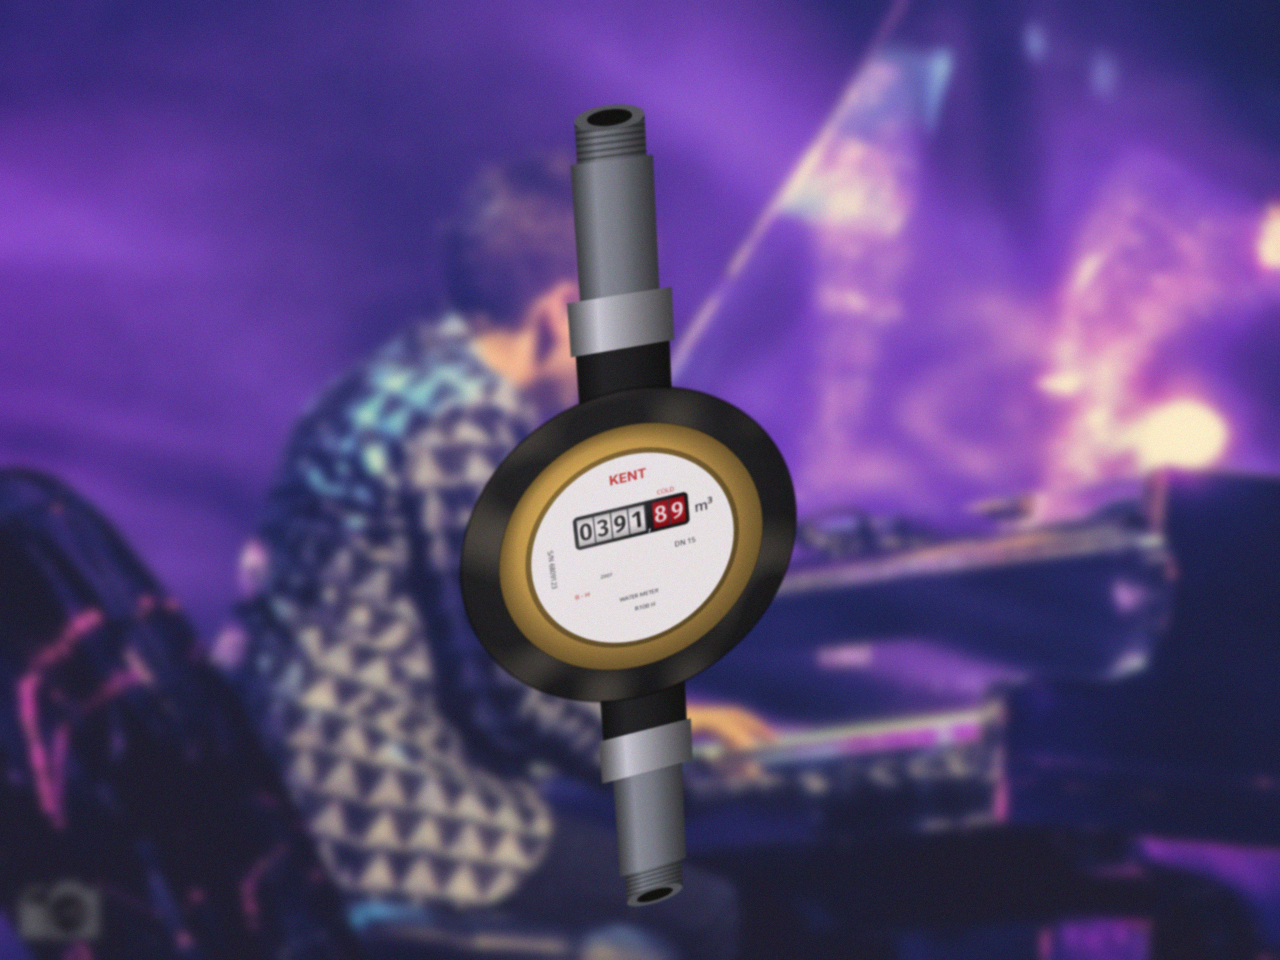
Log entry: 391.89 m³
